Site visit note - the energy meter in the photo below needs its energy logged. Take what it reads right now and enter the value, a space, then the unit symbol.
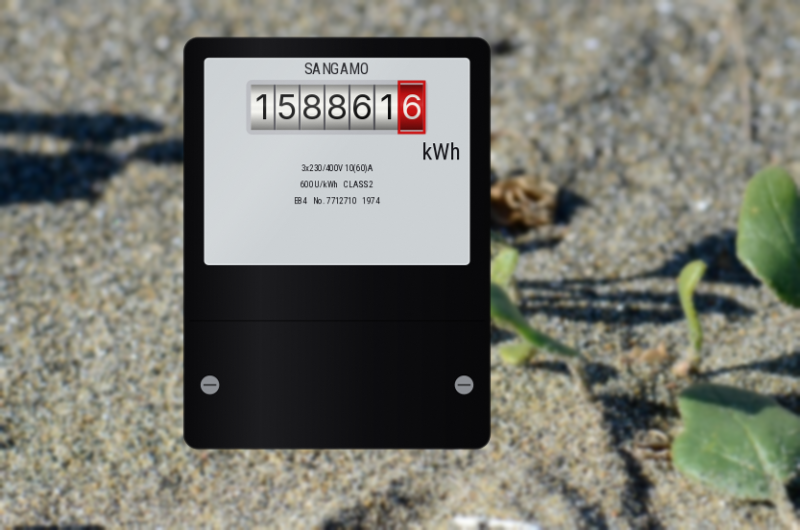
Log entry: 158861.6 kWh
